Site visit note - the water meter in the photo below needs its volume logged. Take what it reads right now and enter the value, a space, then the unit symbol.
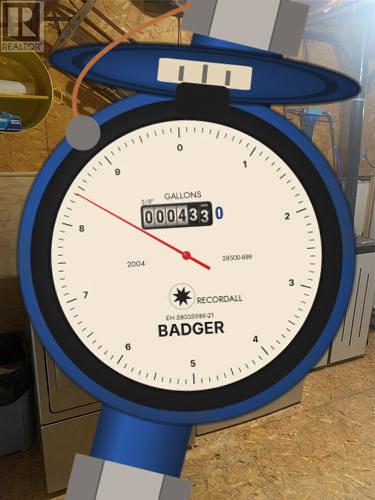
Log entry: 4328.4 gal
